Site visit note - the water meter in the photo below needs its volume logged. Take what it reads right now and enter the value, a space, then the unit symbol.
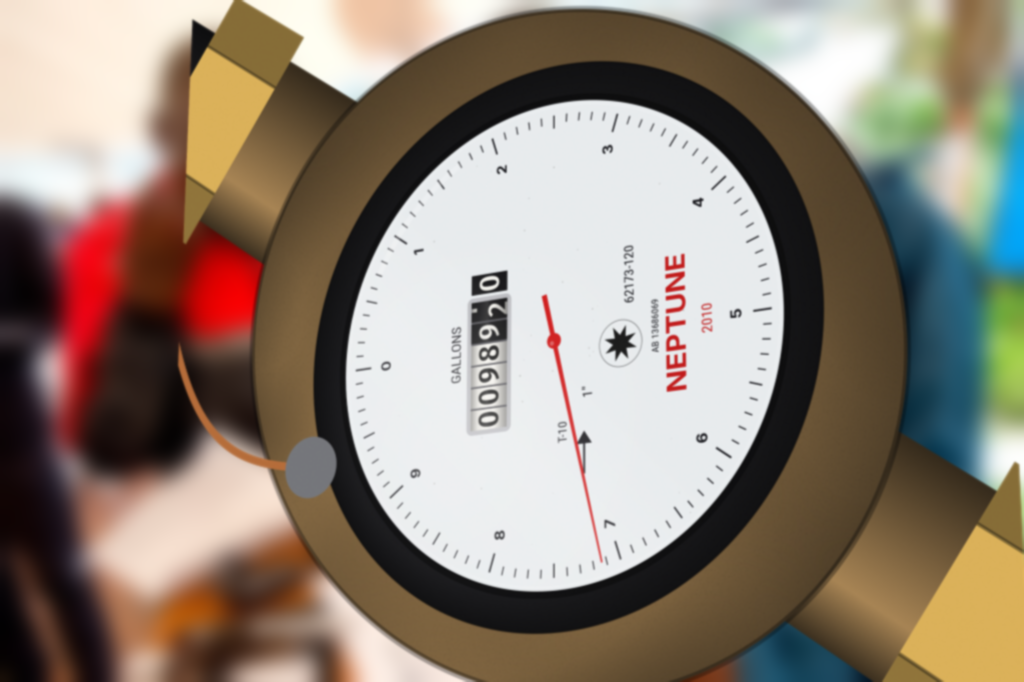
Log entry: 98917.1 gal
